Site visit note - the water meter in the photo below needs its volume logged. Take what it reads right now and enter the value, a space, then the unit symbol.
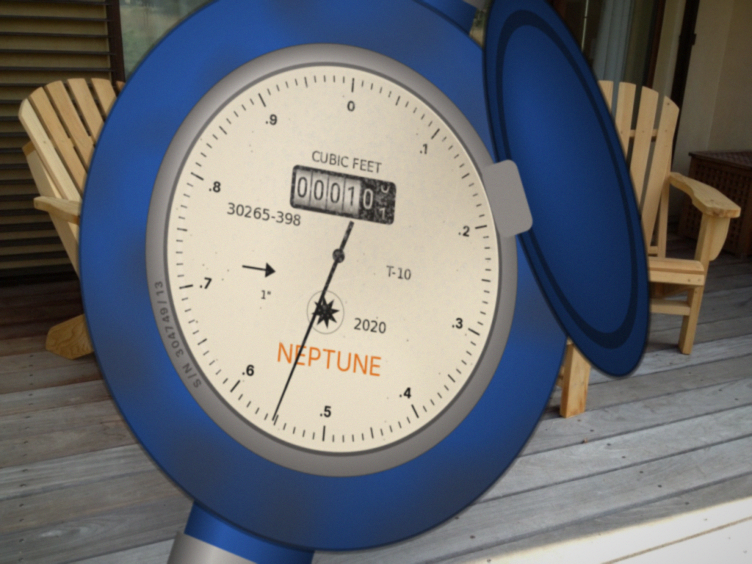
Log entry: 100.55 ft³
